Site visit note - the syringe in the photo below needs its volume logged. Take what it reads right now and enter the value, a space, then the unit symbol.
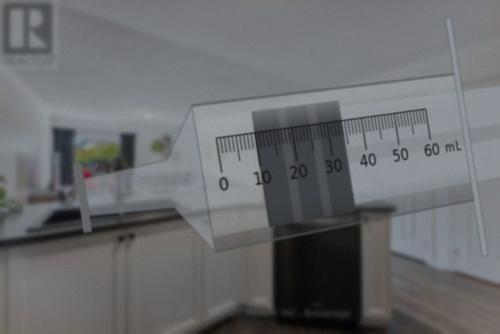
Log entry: 10 mL
